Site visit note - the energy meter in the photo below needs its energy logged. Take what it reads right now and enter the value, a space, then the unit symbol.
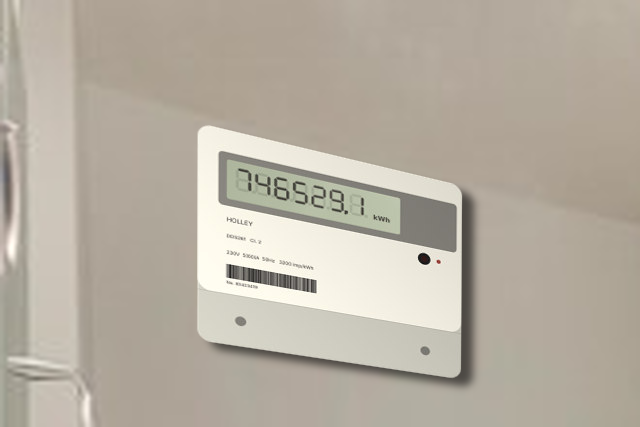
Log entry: 746529.1 kWh
